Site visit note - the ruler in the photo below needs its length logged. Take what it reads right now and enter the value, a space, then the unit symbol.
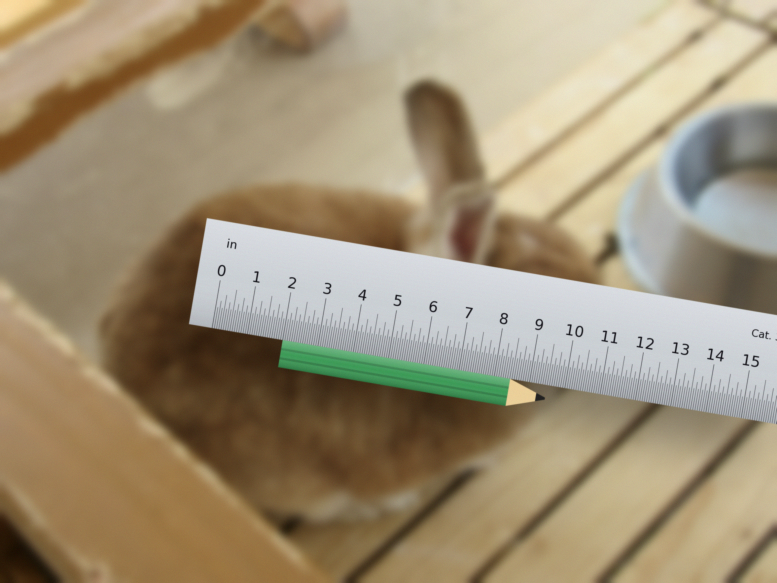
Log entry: 7.5 in
